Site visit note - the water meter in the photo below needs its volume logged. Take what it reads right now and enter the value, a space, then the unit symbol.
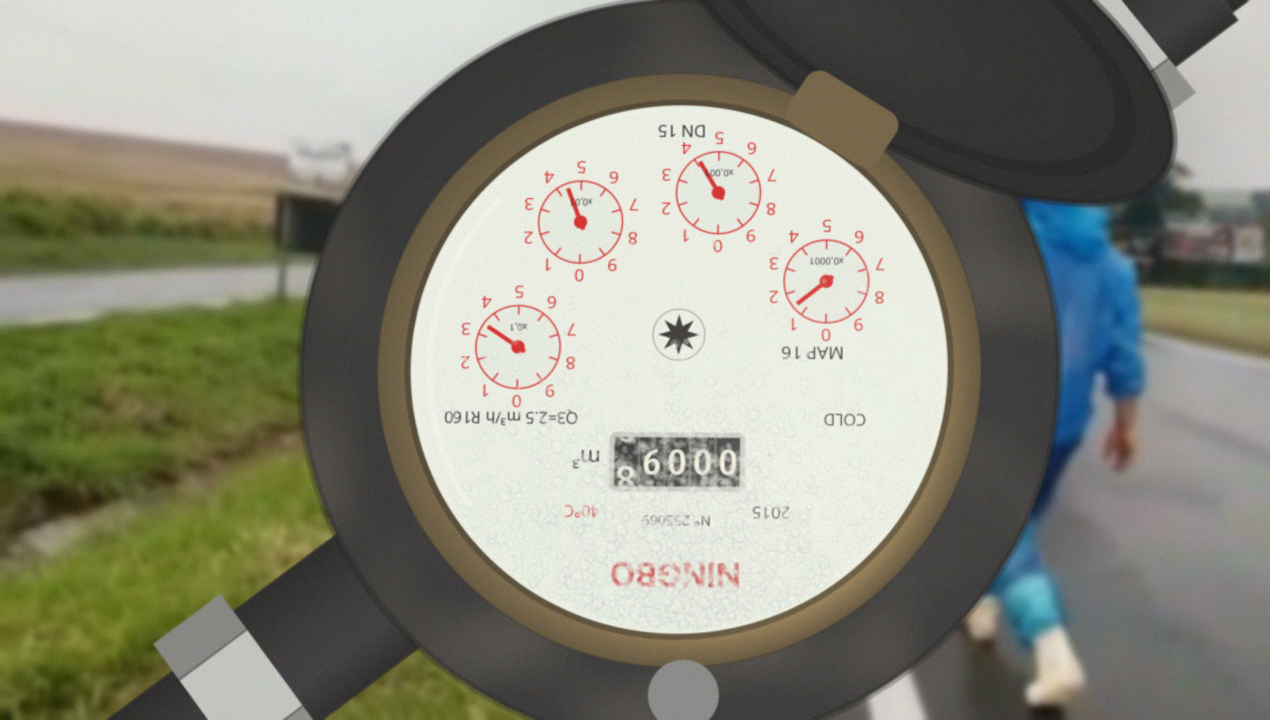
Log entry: 98.3441 m³
